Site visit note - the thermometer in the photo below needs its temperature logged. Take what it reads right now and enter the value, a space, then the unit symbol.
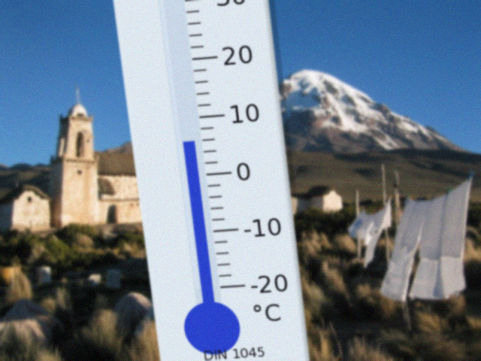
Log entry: 6 °C
